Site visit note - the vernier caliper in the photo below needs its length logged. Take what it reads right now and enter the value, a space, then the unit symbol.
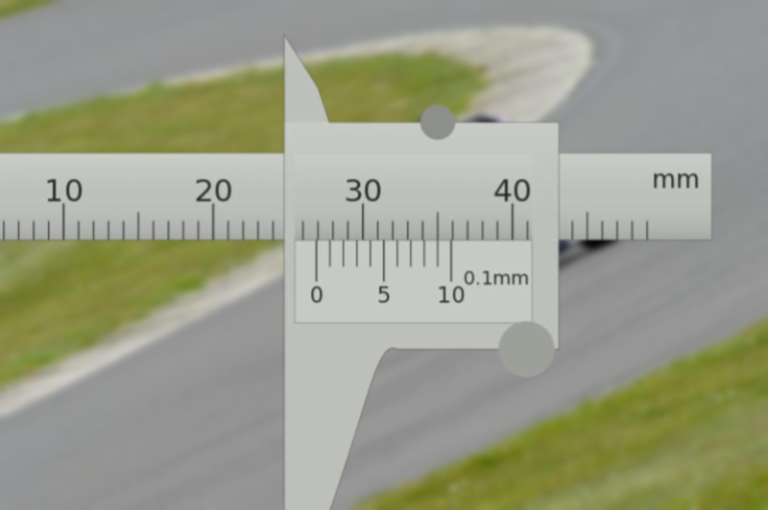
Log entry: 26.9 mm
